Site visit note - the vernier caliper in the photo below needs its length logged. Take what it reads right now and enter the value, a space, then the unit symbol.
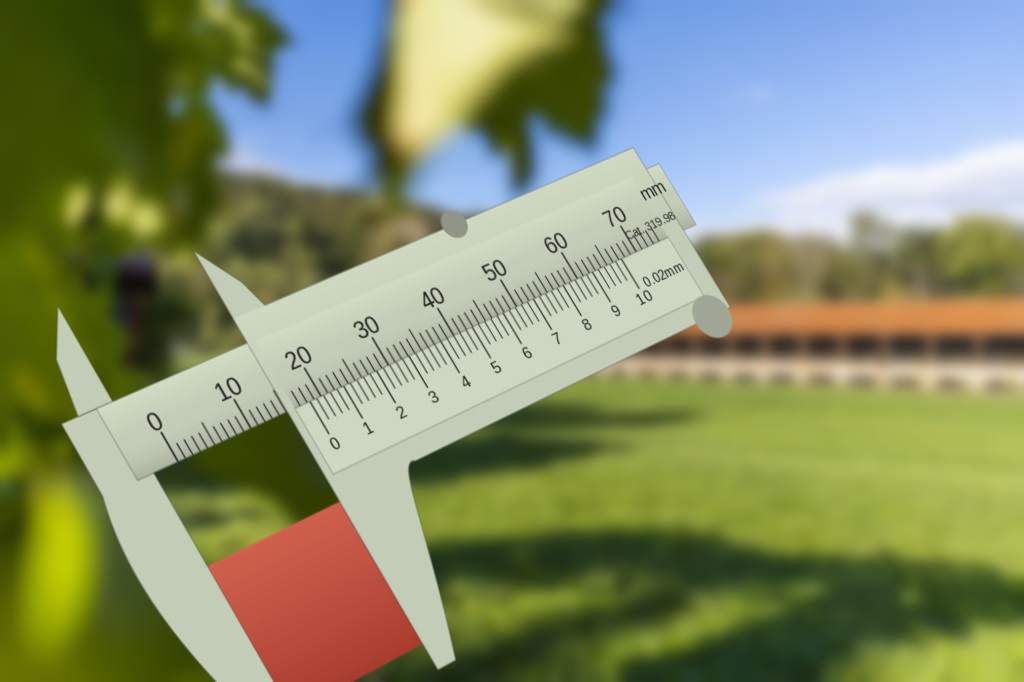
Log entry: 18.4 mm
